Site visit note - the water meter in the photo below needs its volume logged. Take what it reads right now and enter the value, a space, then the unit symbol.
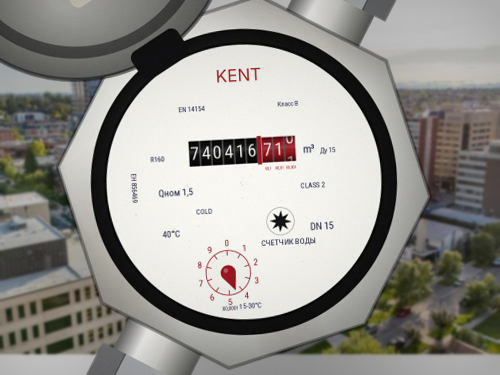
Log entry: 740416.7104 m³
